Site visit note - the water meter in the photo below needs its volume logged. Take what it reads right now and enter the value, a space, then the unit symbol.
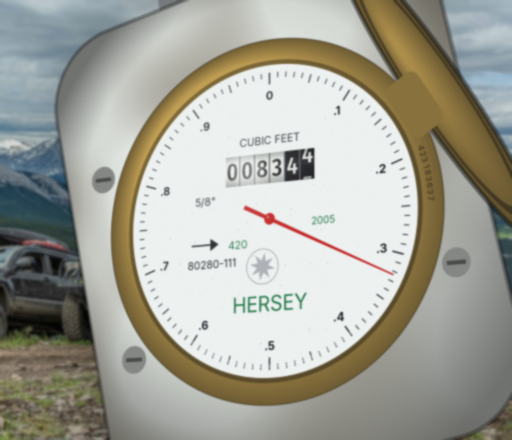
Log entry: 8344.32 ft³
